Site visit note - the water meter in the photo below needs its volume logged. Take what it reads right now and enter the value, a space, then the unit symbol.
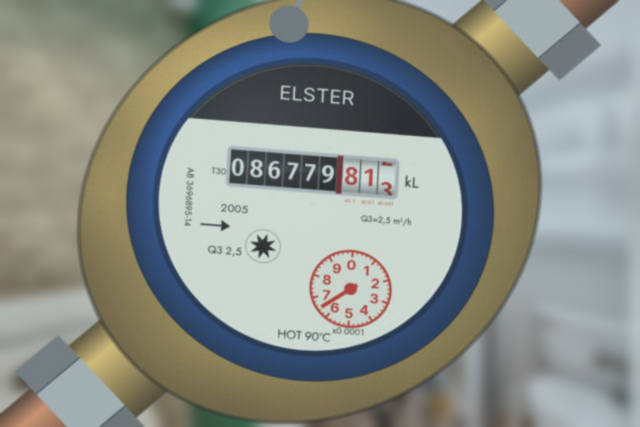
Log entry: 86779.8126 kL
